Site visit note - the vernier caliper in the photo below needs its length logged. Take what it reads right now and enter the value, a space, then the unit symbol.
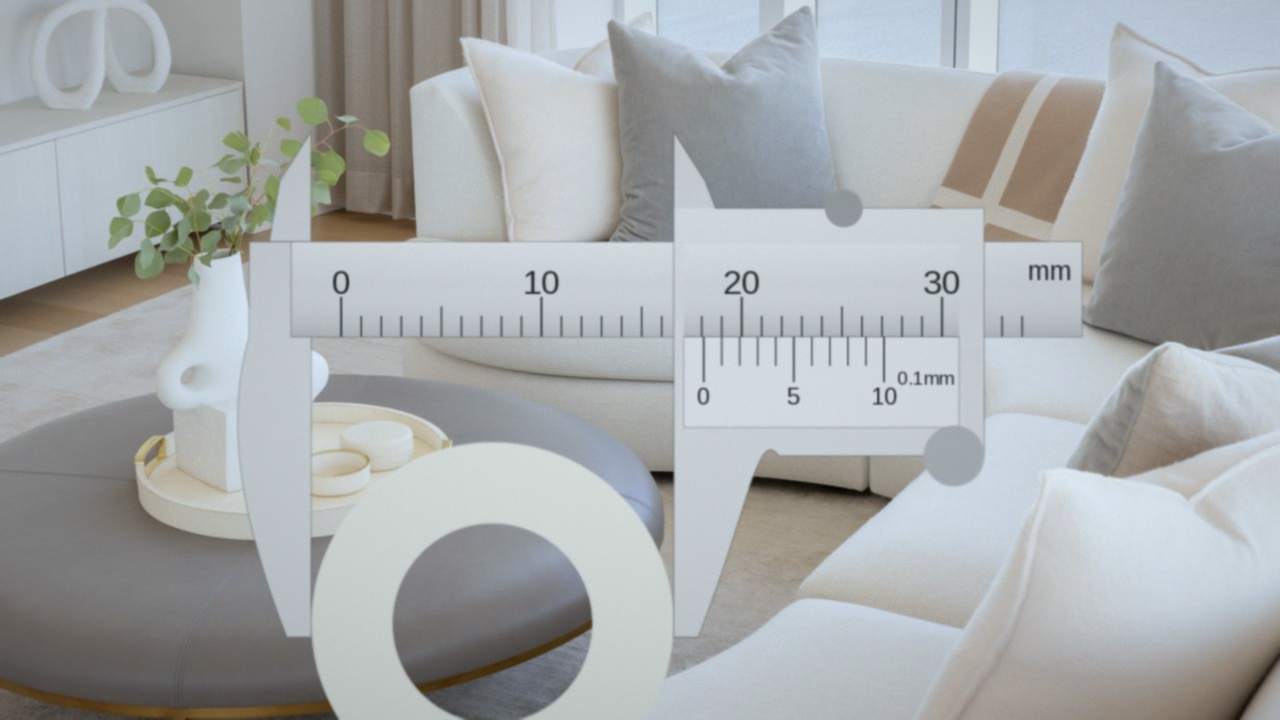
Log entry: 18.1 mm
